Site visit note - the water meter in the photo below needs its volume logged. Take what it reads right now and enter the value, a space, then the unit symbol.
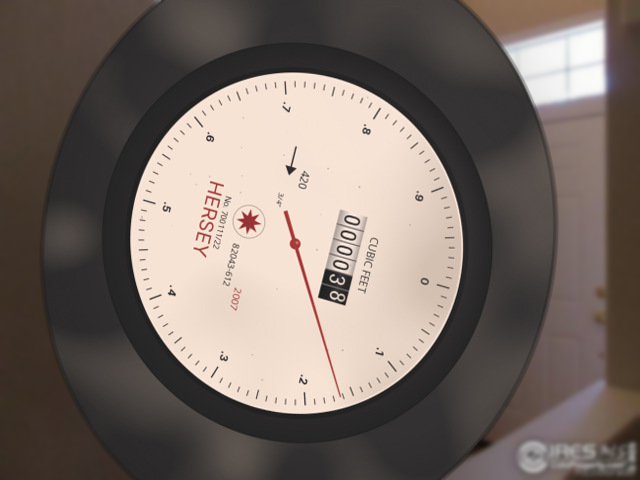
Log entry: 38.16 ft³
